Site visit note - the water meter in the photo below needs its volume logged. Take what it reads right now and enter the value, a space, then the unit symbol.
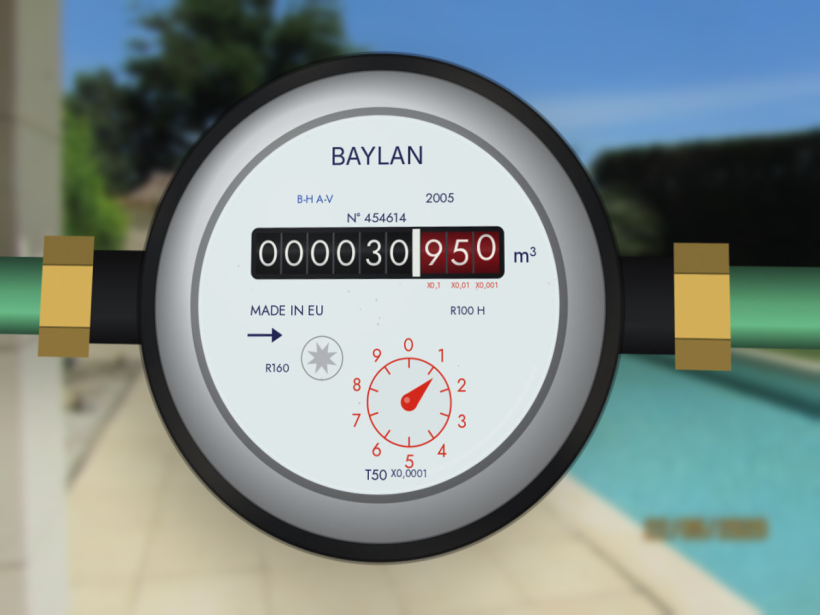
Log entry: 30.9501 m³
